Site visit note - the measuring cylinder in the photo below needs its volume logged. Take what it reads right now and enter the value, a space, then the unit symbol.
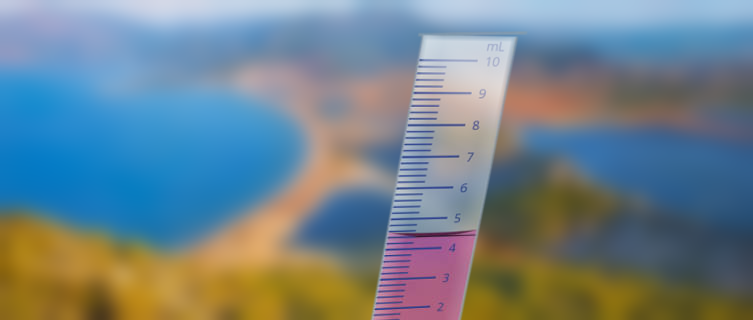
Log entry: 4.4 mL
